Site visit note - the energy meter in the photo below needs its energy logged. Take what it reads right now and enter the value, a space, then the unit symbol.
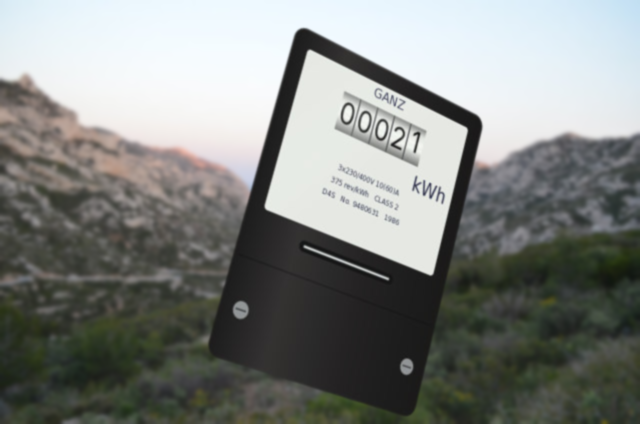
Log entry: 21 kWh
